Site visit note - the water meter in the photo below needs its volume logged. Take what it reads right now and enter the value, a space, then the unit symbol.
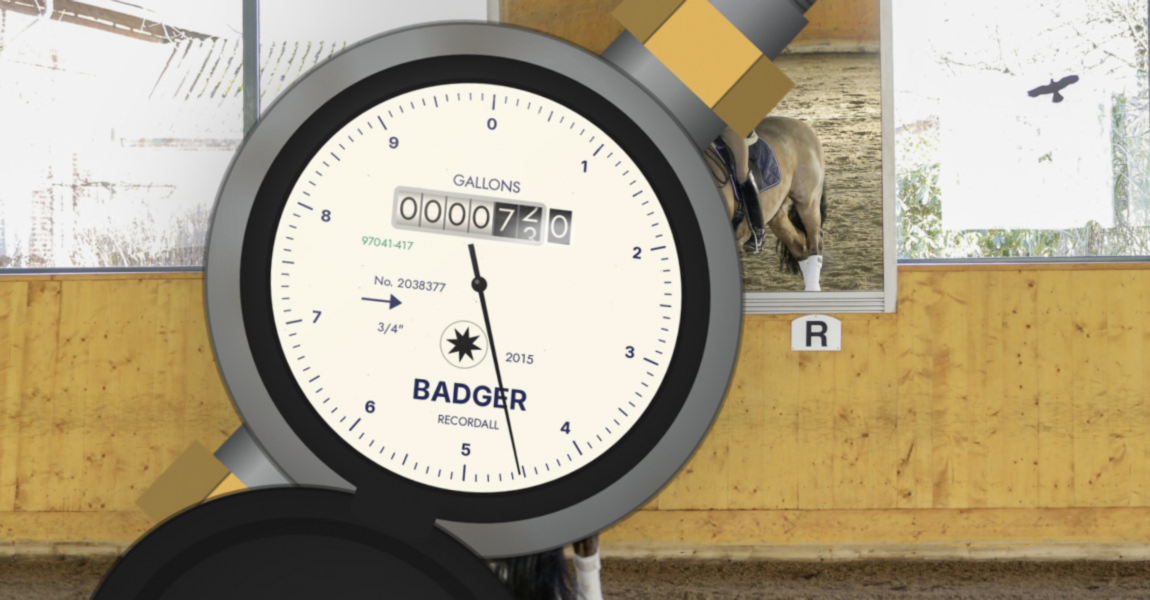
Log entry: 724.5 gal
